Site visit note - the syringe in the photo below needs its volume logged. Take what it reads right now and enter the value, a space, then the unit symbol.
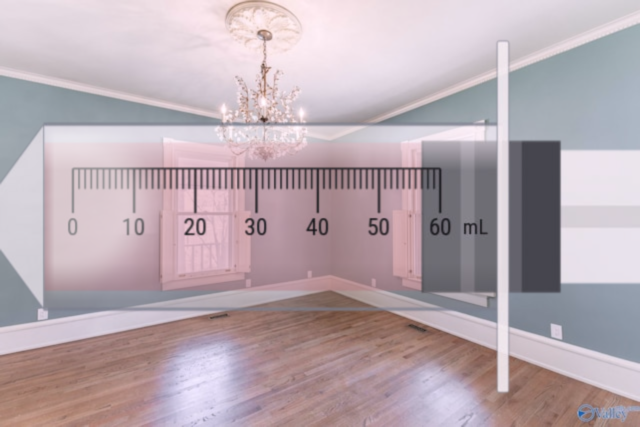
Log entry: 57 mL
